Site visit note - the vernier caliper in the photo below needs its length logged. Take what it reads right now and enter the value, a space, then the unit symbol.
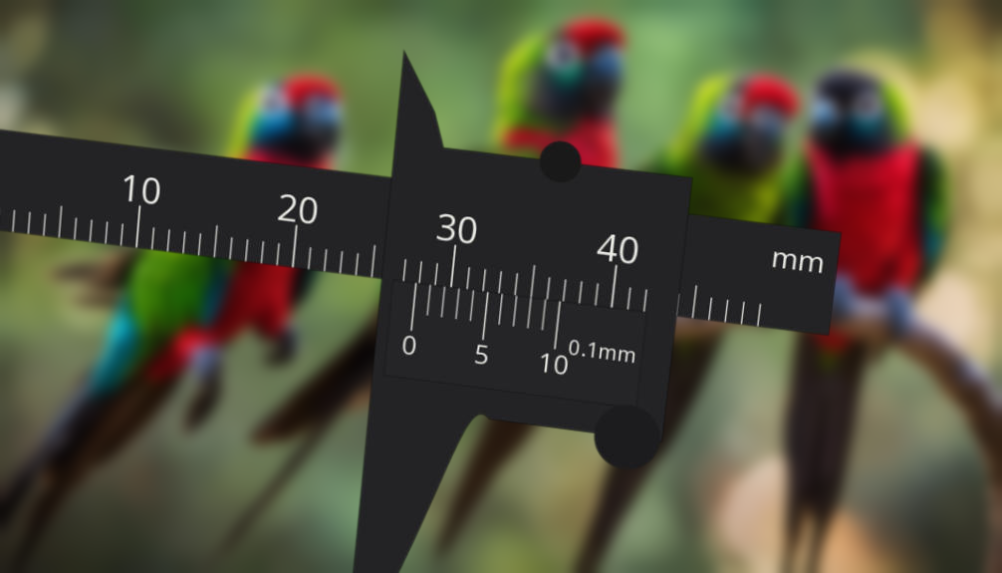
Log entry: 27.8 mm
